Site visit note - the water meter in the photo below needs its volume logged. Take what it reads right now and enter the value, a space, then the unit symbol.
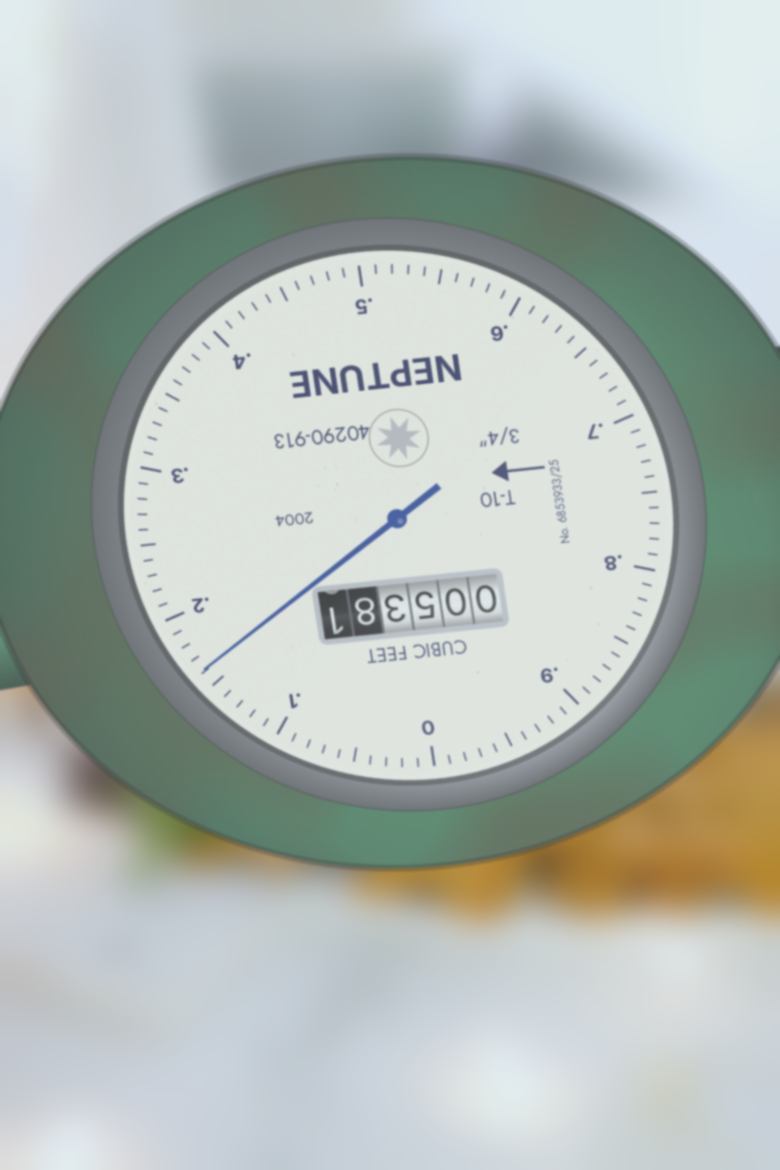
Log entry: 5381.16 ft³
